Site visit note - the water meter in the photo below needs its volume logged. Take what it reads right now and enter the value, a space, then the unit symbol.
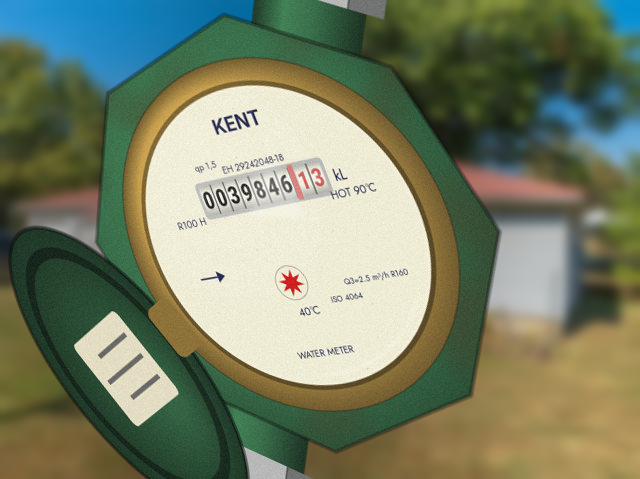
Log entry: 39846.13 kL
